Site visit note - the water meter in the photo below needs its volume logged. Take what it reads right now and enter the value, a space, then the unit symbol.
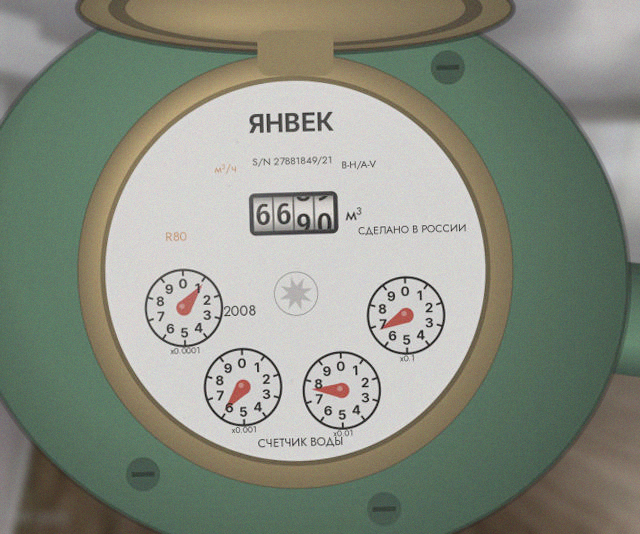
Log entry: 6689.6761 m³
